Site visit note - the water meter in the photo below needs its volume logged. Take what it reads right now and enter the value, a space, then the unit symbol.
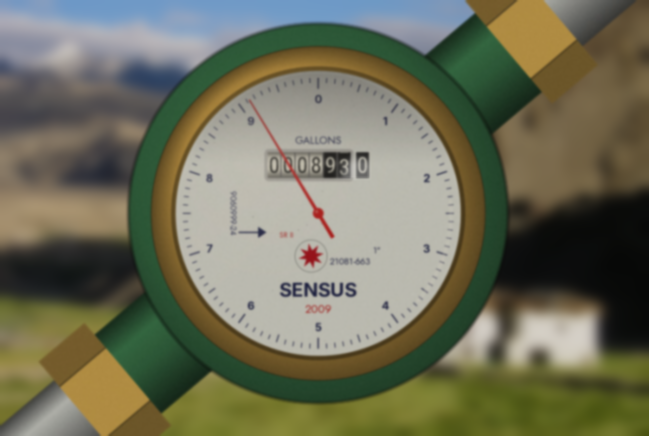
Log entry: 8929.1 gal
